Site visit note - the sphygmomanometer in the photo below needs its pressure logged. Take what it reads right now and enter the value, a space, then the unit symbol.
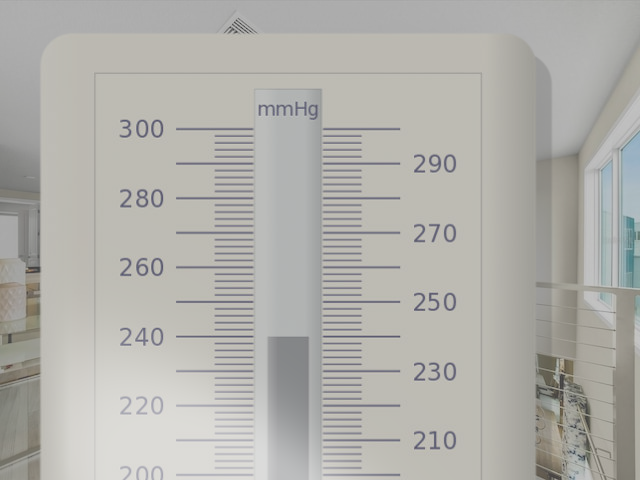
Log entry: 240 mmHg
